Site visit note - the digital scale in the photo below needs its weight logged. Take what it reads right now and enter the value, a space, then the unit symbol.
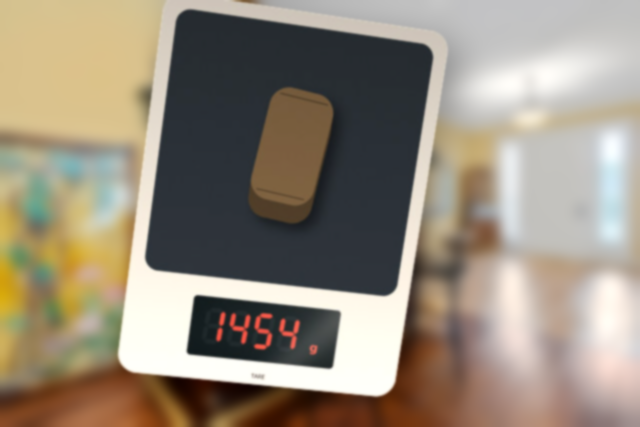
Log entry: 1454 g
